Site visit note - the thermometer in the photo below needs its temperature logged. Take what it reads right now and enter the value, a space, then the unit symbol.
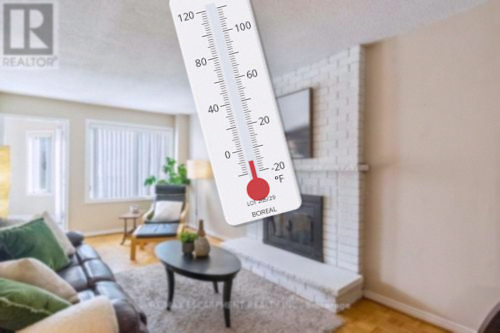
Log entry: -10 °F
